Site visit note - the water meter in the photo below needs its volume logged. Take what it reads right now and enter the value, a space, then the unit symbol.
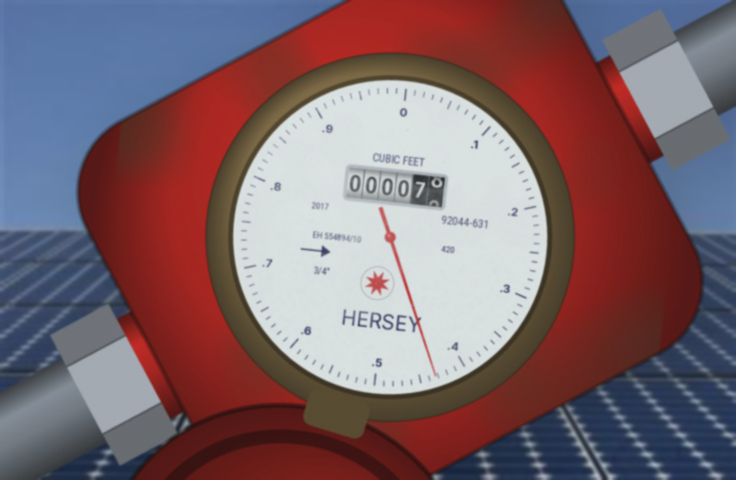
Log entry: 78.43 ft³
